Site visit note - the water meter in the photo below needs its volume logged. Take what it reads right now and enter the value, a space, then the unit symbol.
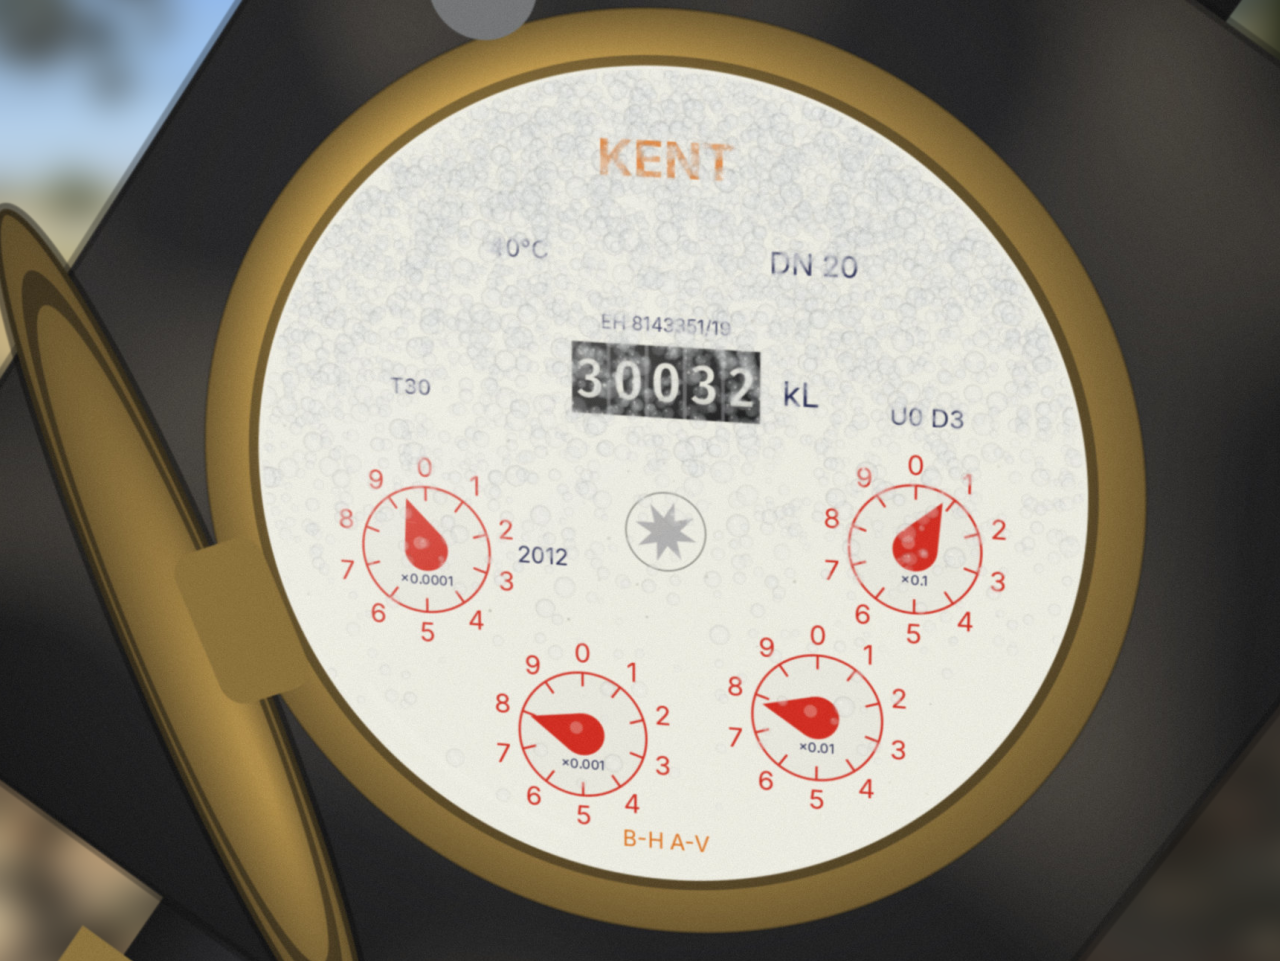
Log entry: 30032.0779 kL
